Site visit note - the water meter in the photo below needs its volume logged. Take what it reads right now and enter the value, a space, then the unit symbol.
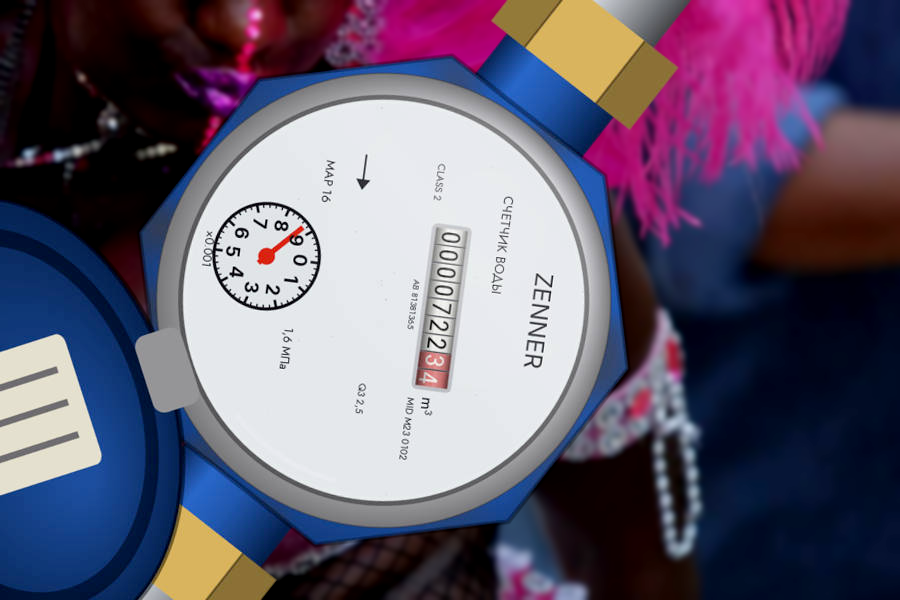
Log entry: 722.338 m³
